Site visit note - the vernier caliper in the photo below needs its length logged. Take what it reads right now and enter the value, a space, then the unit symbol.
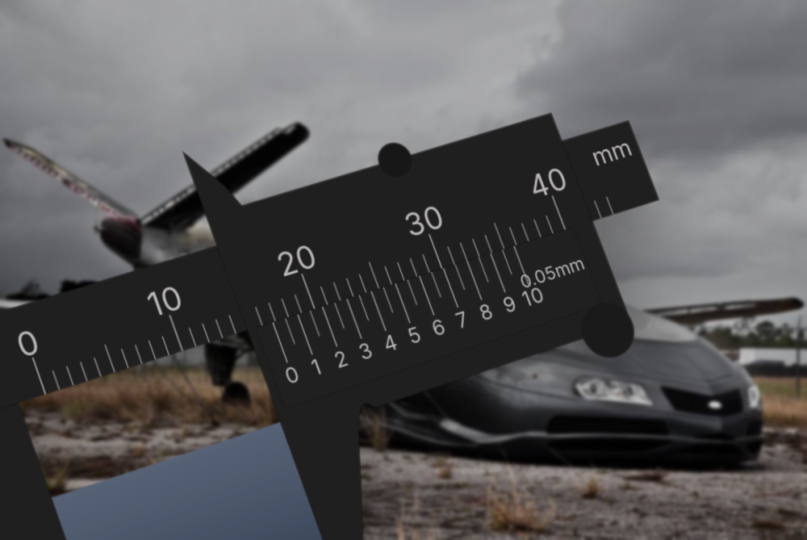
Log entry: 16.8 mm
